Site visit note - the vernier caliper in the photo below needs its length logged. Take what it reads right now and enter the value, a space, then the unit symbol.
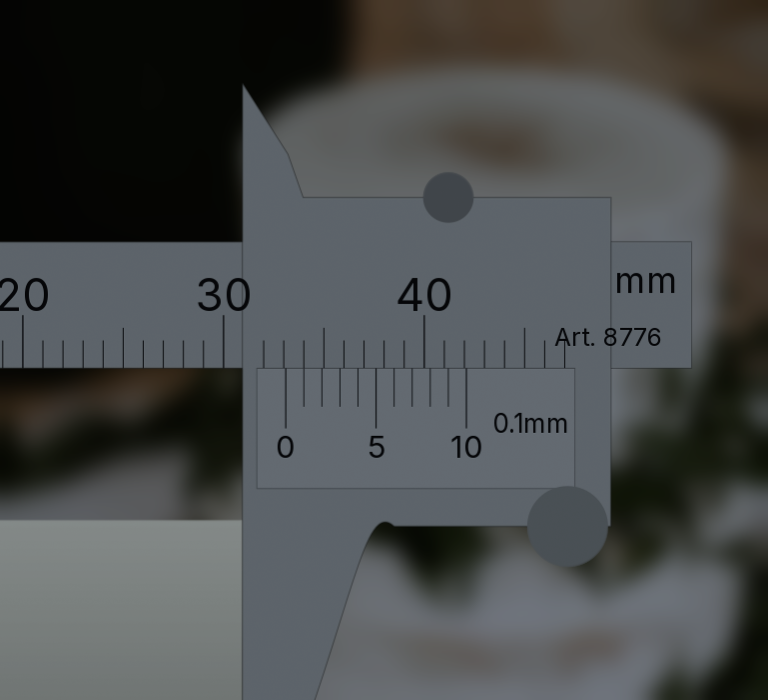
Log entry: 33.1 mm
